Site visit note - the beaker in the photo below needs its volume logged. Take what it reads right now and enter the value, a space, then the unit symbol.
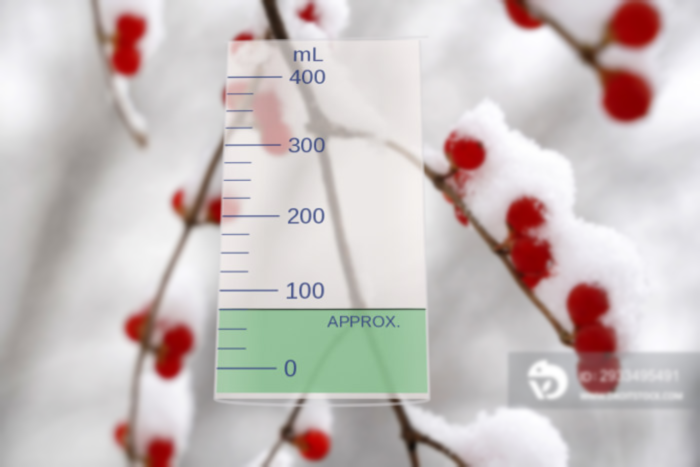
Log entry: 75 mL
